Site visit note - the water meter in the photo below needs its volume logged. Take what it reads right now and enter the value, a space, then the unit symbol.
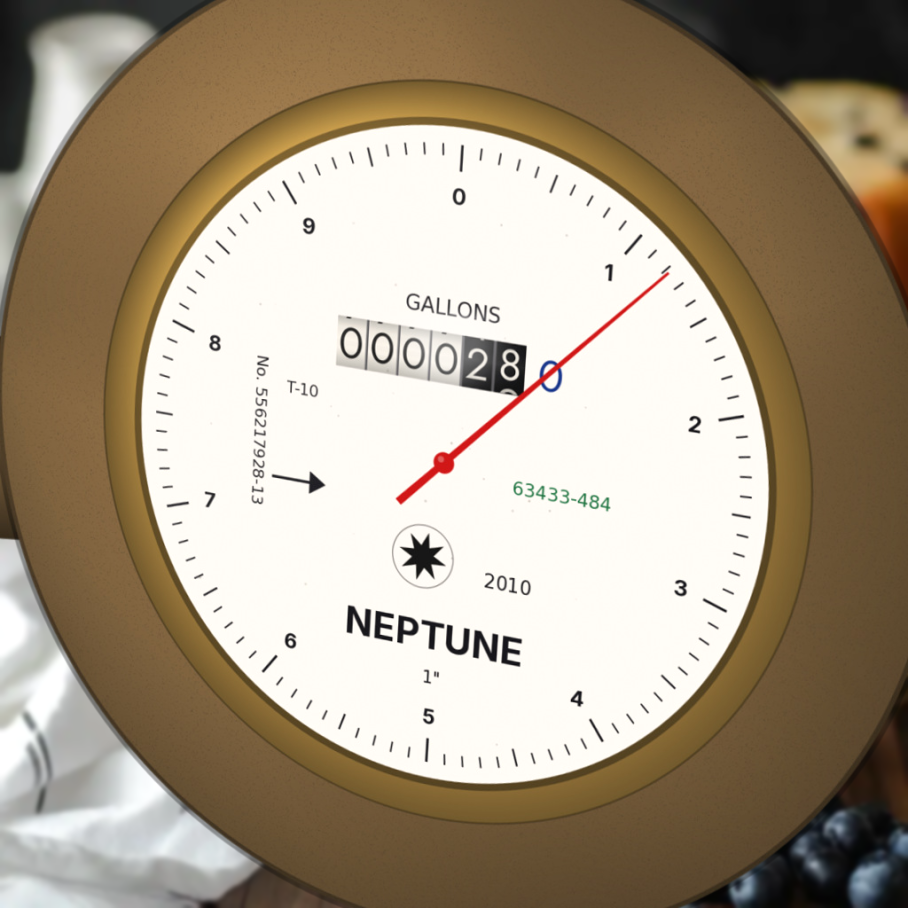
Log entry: 281.2 gal
